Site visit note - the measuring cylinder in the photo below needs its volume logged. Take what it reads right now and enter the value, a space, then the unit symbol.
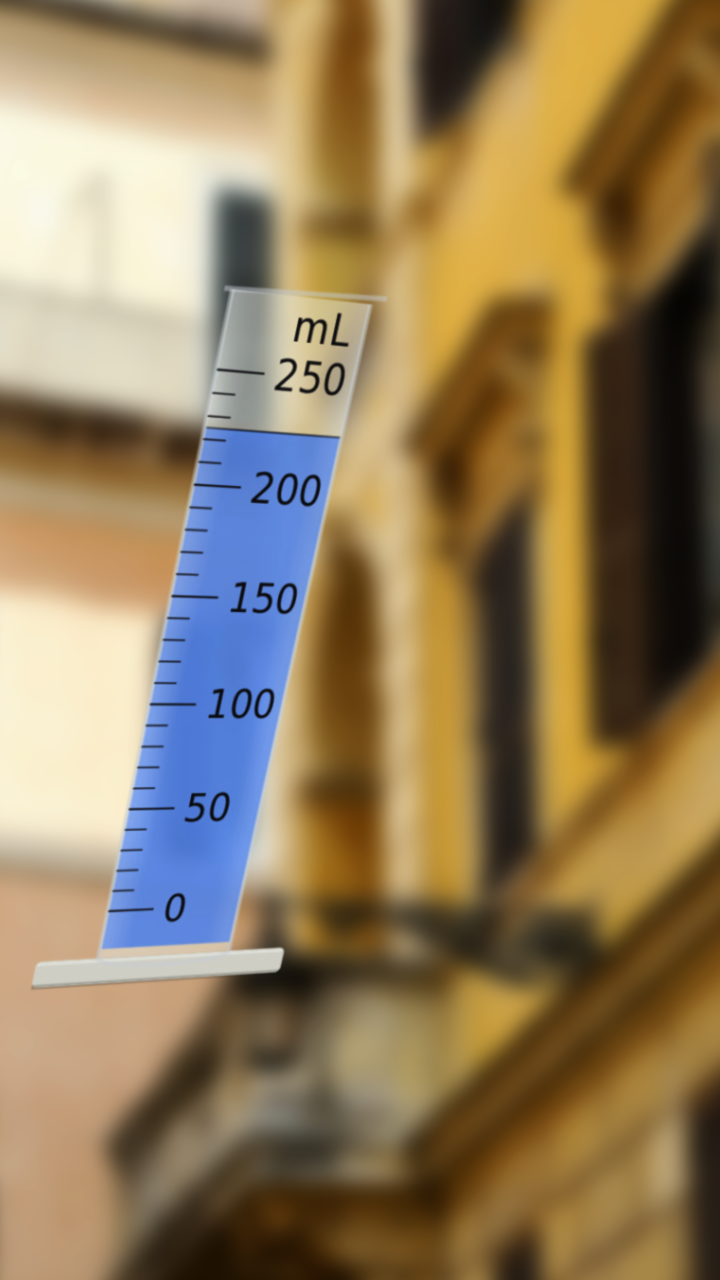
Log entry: 225 mL
